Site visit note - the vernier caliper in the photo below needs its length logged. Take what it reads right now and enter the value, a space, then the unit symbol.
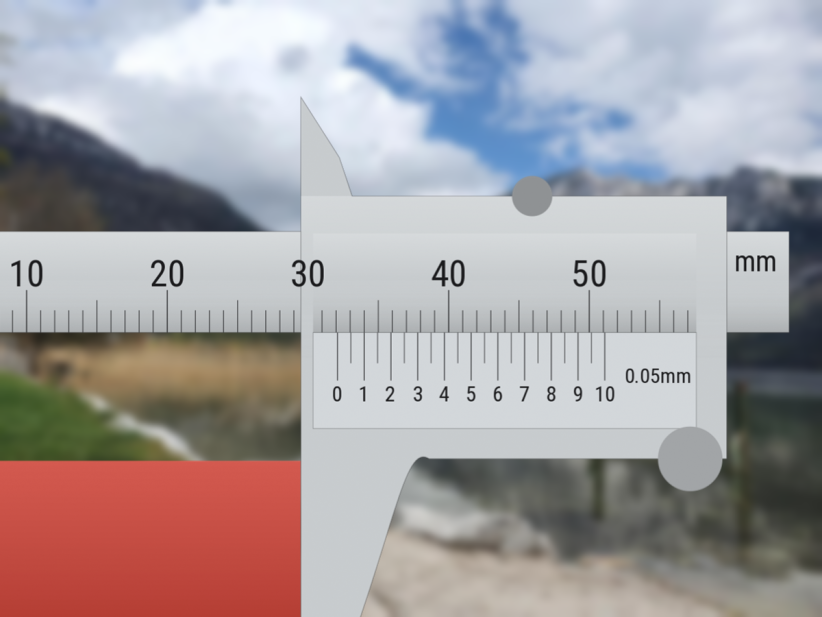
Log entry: 32.1 mm
